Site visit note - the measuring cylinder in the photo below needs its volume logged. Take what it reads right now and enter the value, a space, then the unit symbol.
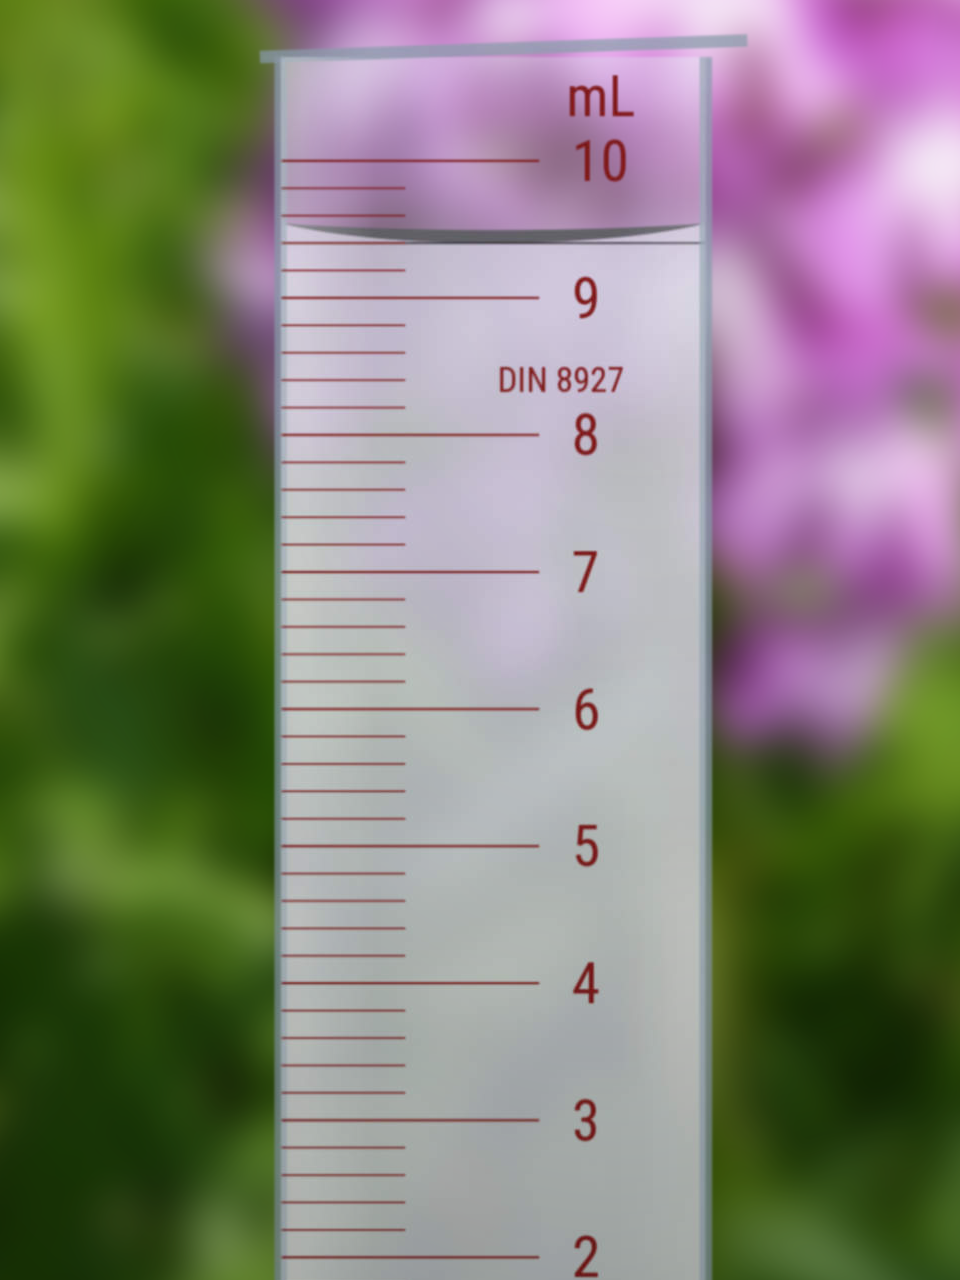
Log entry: 9.4 mL
